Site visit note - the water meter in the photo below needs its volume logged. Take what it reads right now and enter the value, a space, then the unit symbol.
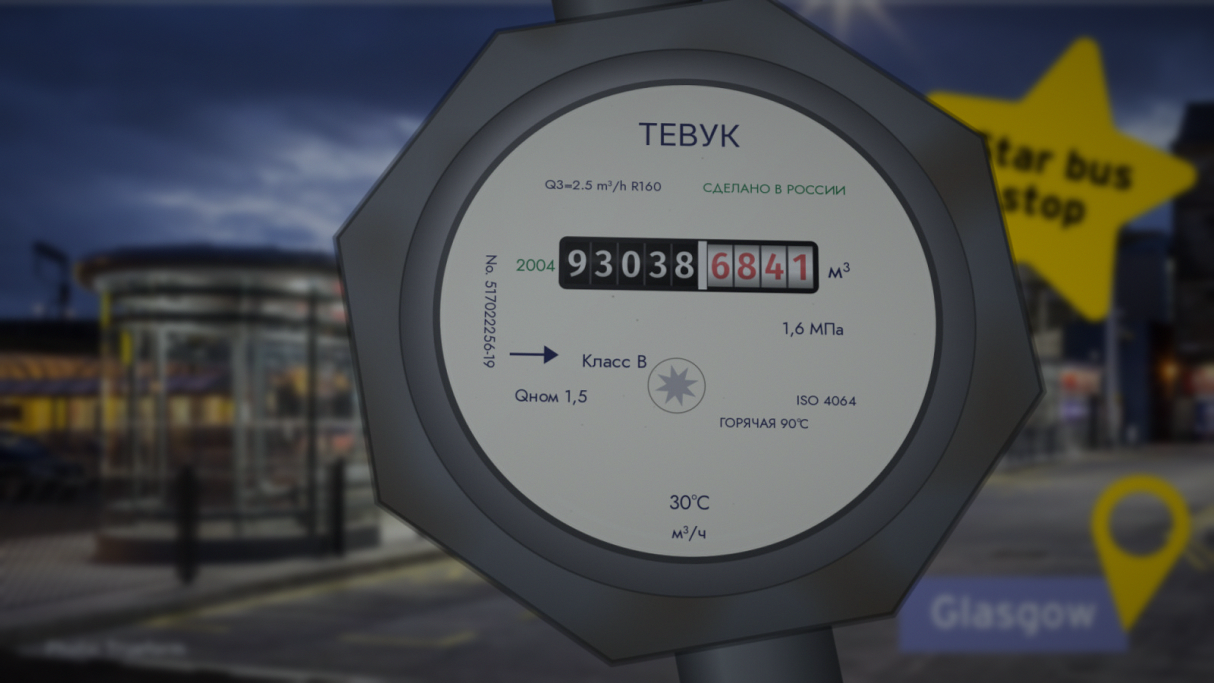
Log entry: 93038.6841 m³
